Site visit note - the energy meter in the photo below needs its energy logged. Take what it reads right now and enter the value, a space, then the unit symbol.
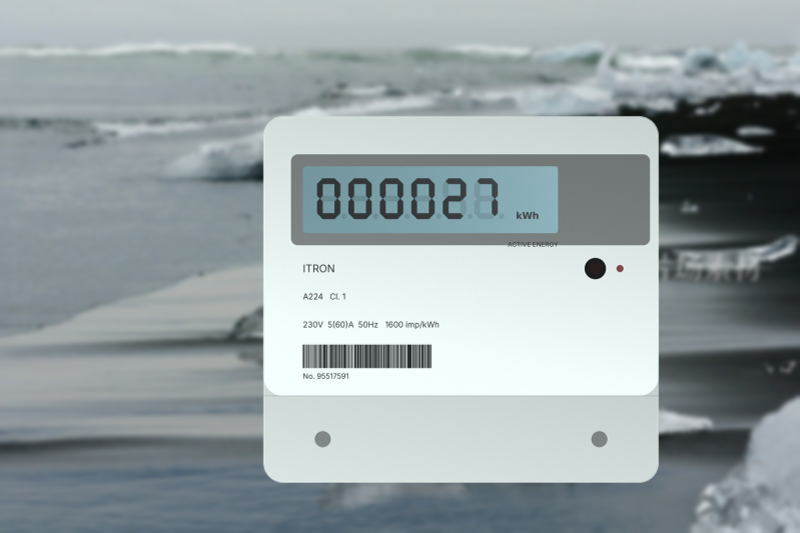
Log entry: 27 kWh
